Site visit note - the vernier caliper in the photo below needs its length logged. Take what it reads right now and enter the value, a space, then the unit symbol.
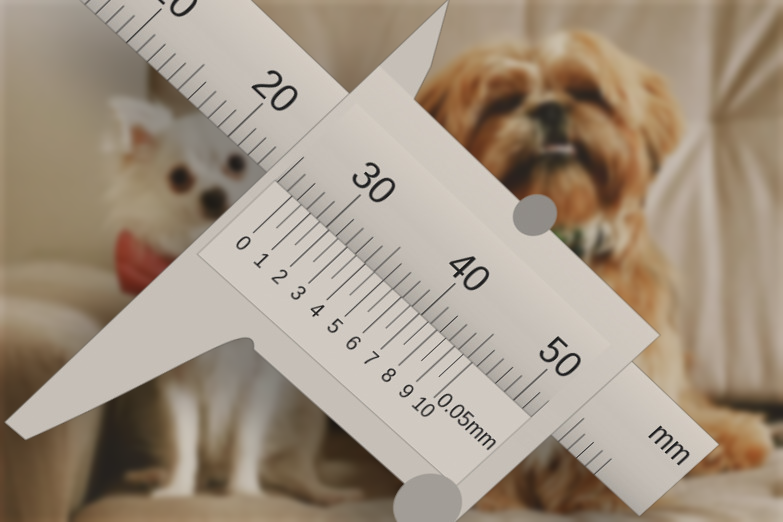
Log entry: 26.5 mm
